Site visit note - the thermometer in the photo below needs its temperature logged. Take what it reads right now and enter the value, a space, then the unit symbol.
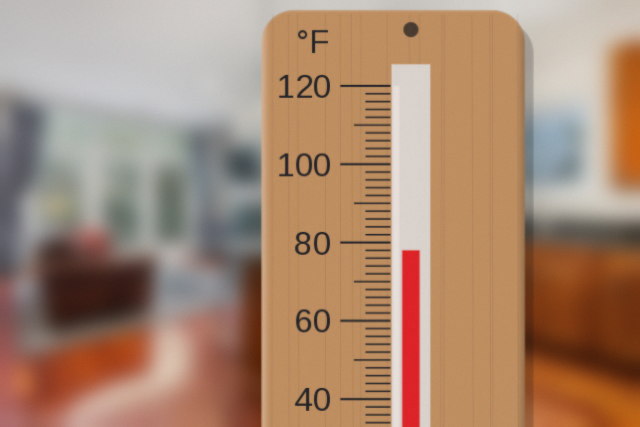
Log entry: 78 °F
